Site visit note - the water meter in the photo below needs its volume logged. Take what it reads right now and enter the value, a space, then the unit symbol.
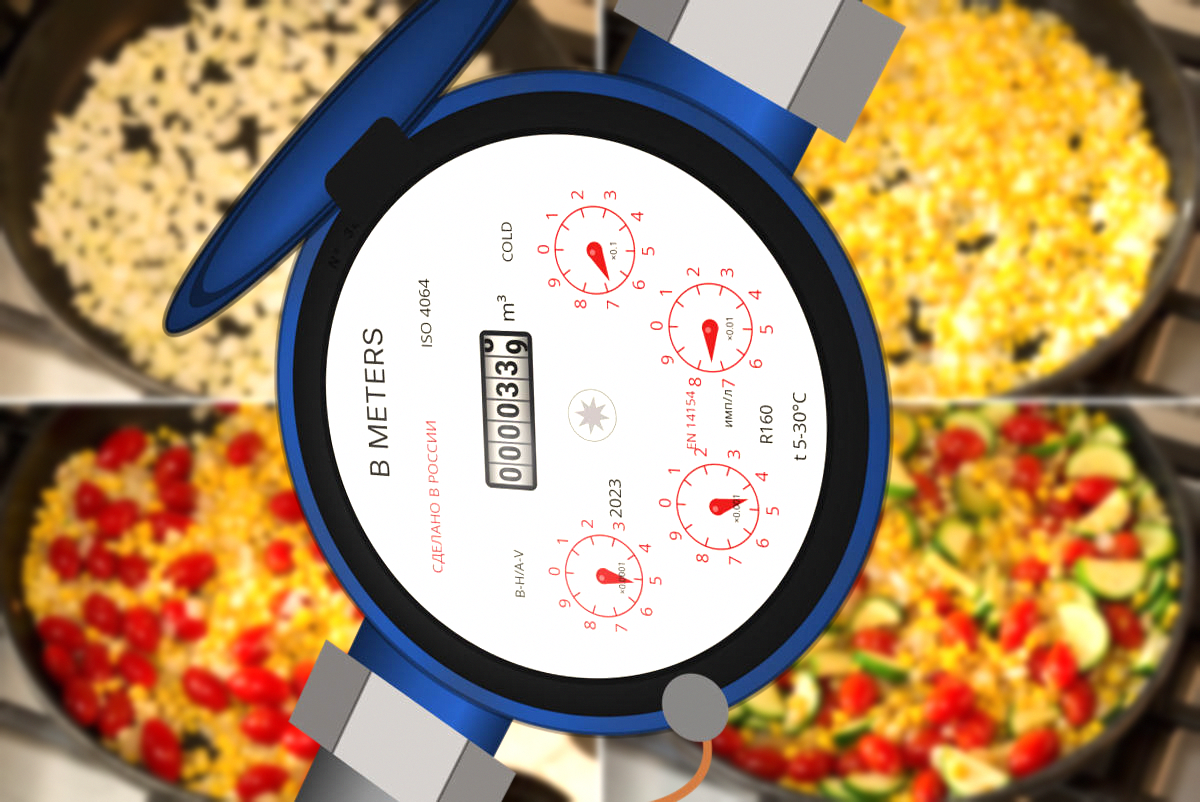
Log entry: 338.6745 m³
